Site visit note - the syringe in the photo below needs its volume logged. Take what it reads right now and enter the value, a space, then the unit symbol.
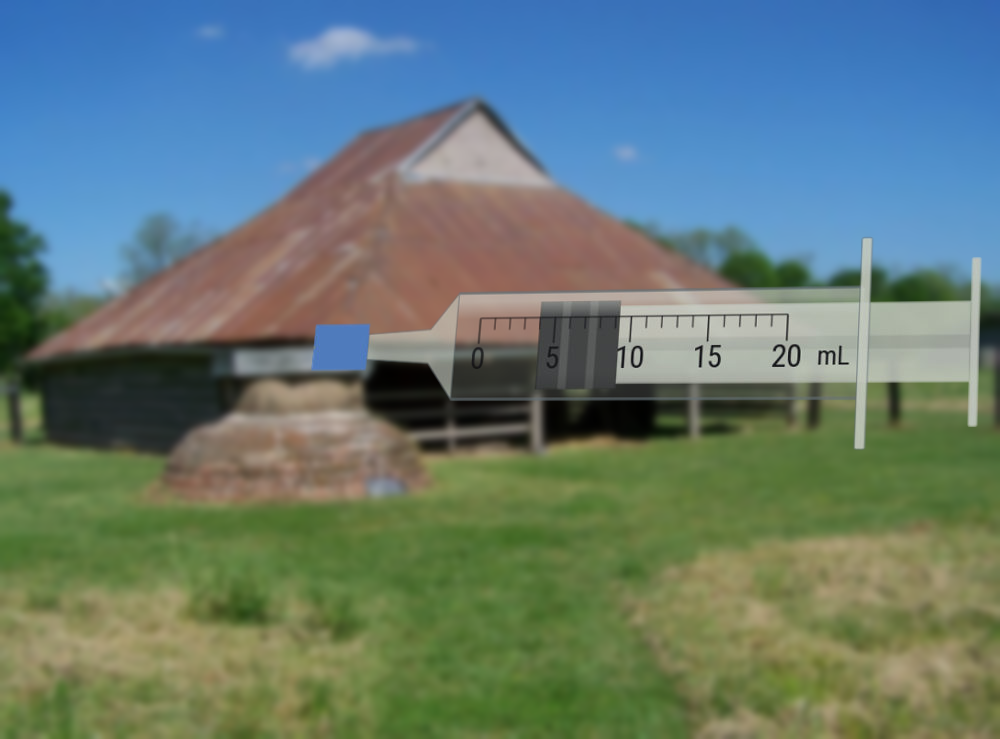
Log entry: 4 mL
